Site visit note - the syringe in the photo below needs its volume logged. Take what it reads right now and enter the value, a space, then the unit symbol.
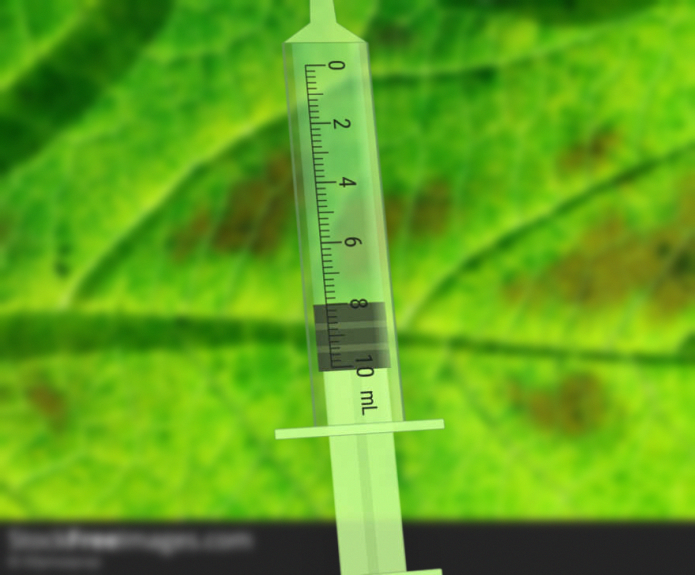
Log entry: 8 mL
